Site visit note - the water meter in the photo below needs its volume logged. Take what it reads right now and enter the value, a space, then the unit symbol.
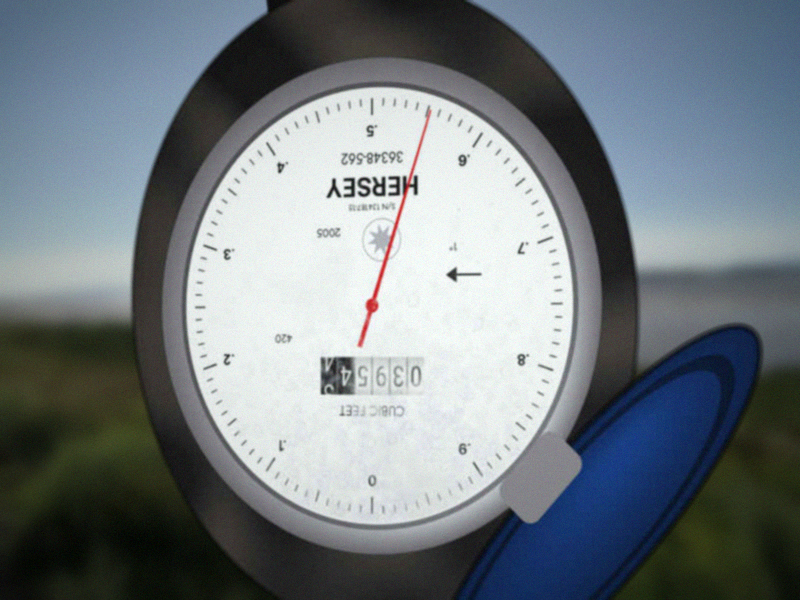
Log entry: 39543.55 ft³
